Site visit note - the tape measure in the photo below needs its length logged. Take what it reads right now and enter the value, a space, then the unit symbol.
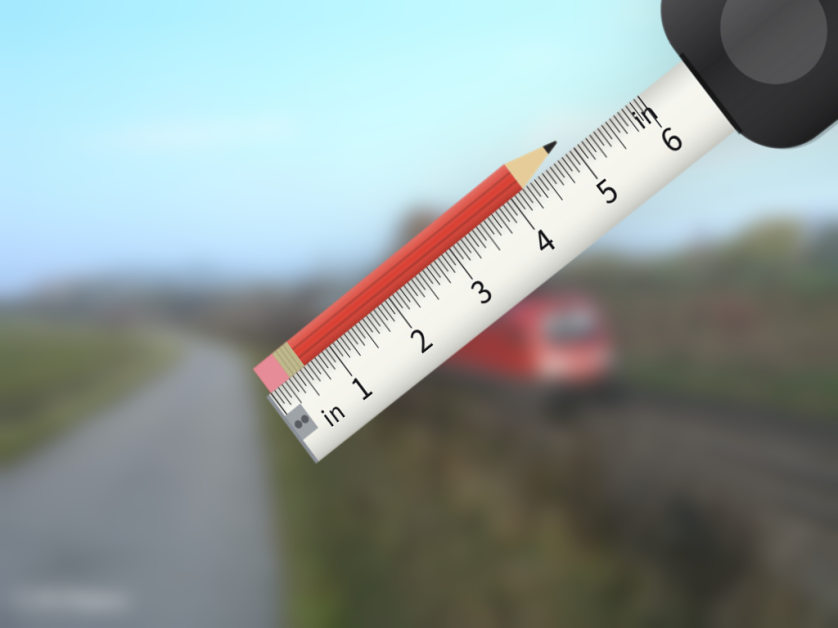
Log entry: 4.875 in
